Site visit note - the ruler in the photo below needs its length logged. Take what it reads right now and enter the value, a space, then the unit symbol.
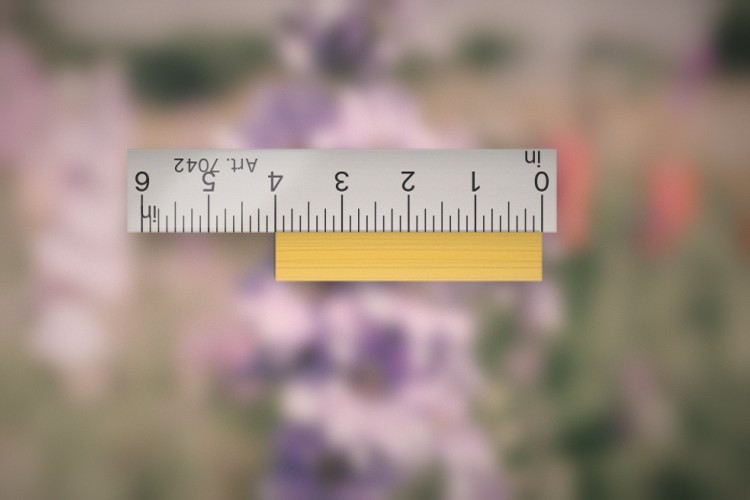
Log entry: 4 in
